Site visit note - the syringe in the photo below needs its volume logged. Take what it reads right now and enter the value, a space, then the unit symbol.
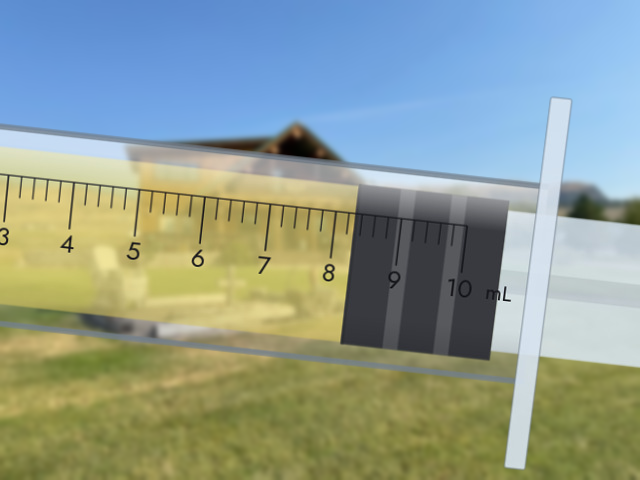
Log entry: 8.3 mL
